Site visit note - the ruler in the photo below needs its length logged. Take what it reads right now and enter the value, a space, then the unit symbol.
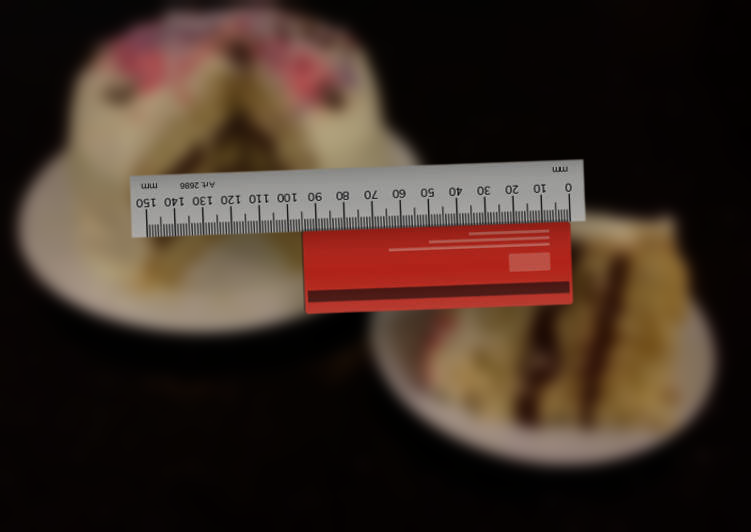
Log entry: 95 mm
